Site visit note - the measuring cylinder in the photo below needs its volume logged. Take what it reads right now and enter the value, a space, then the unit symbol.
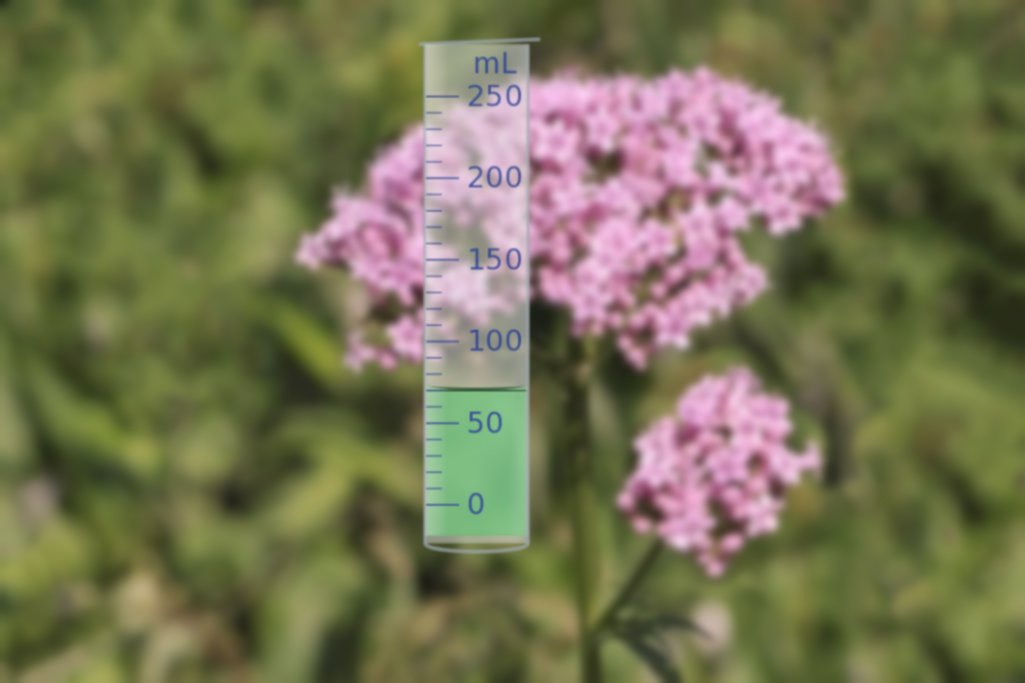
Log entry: 70 mL
